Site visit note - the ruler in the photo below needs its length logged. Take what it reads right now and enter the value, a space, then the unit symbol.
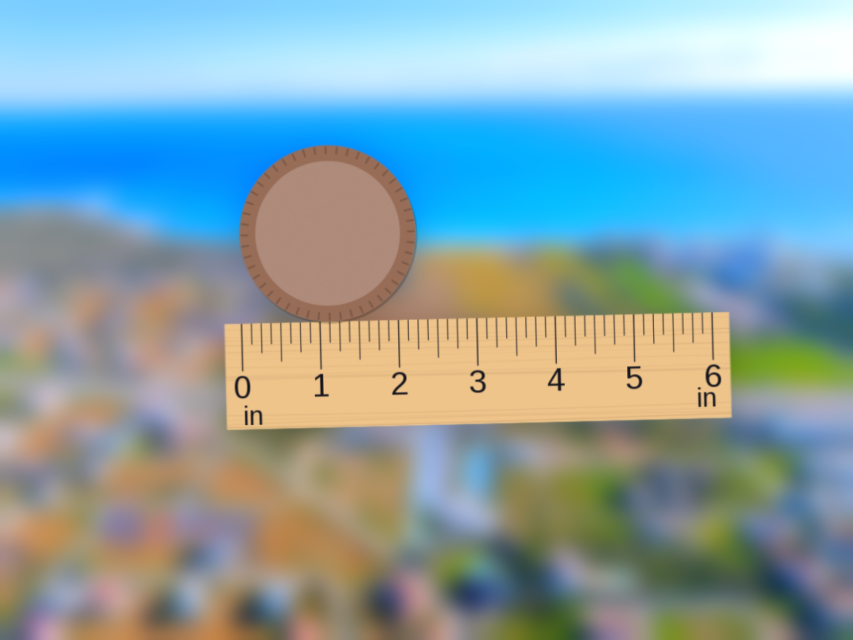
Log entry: 2.25 in
